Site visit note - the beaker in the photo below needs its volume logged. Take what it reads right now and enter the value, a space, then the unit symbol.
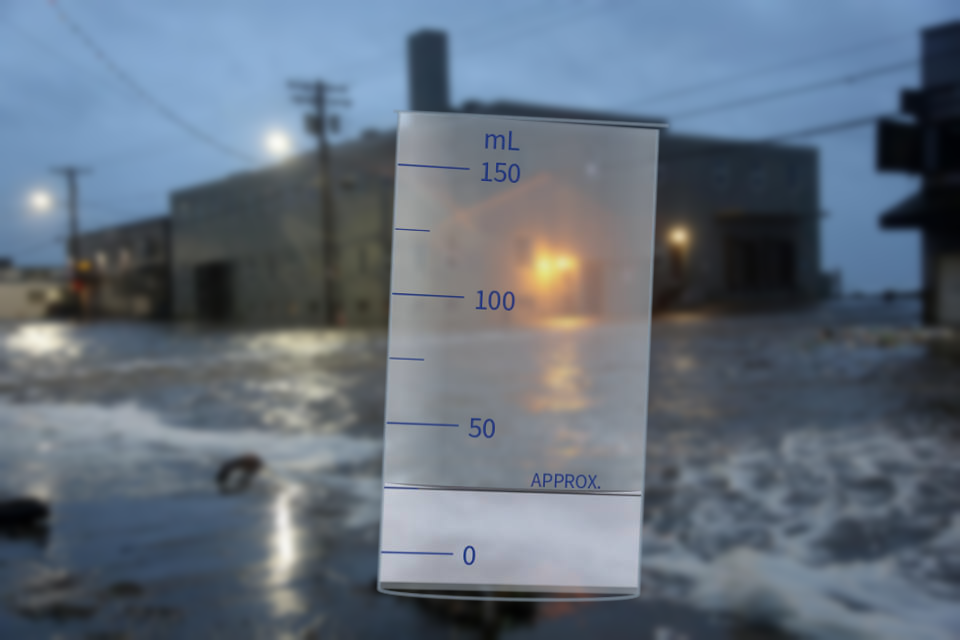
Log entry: 25 mL
